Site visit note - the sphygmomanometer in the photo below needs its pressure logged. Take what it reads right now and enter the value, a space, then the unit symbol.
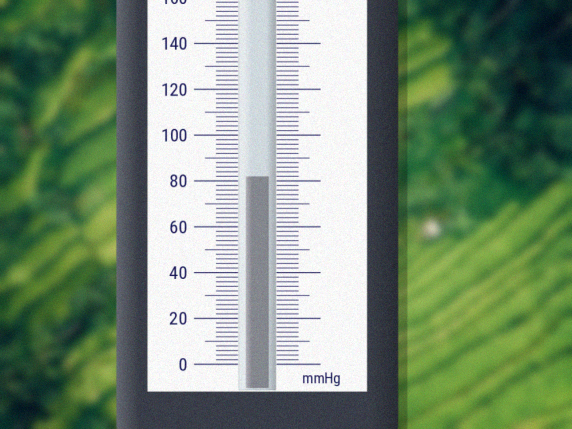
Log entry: 82 mmHg
